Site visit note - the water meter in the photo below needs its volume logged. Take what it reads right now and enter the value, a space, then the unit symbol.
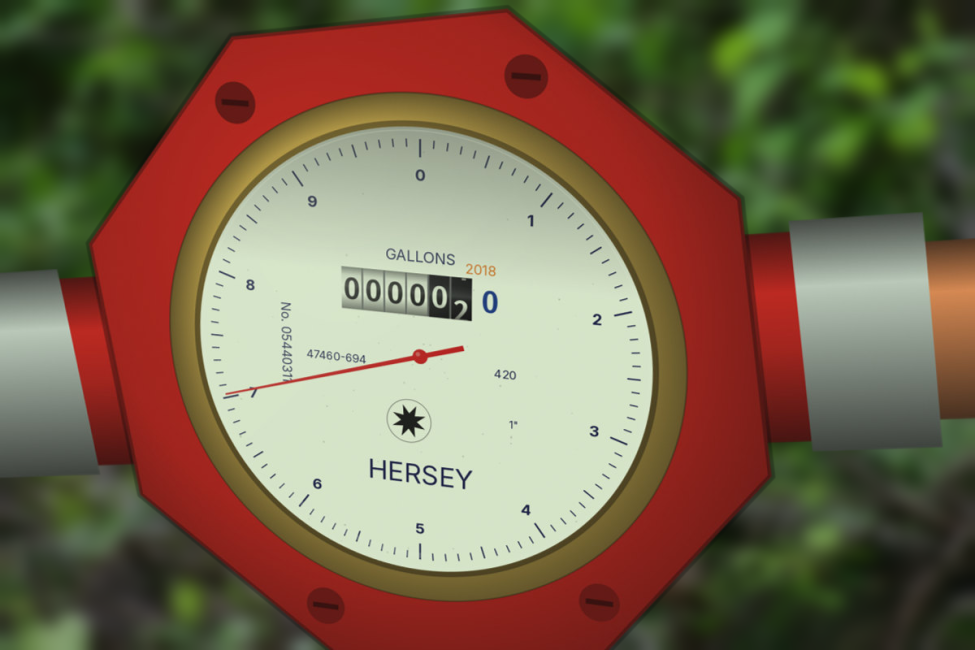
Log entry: 17.0 gal
